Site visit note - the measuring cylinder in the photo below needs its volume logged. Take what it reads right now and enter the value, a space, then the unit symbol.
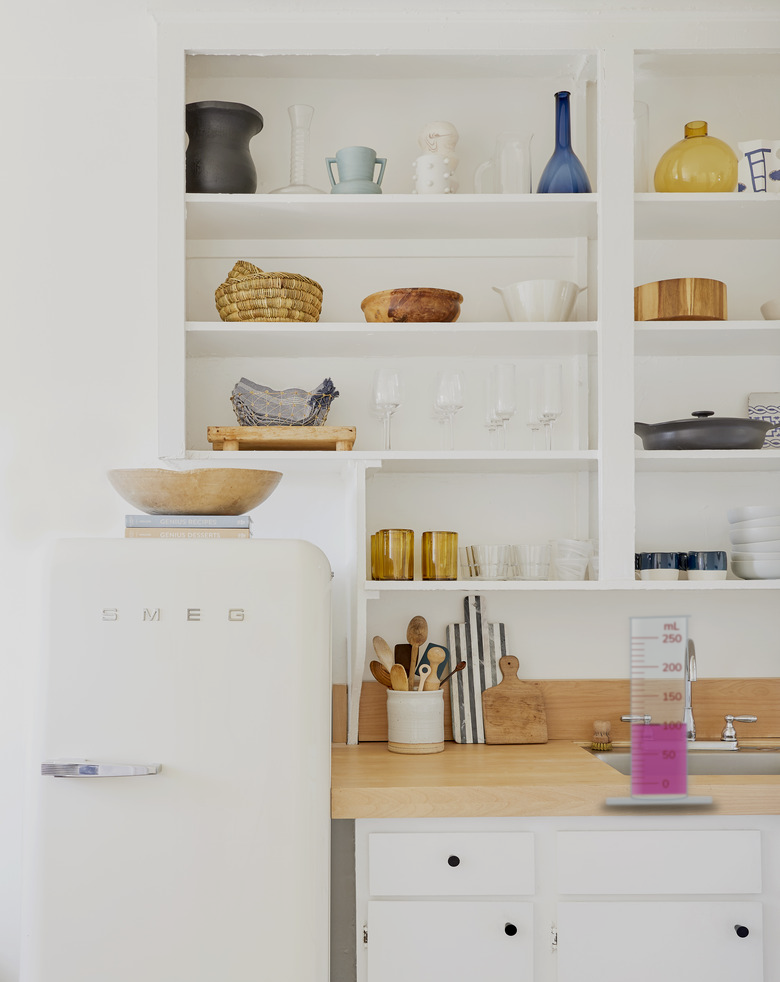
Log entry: 100 mL
